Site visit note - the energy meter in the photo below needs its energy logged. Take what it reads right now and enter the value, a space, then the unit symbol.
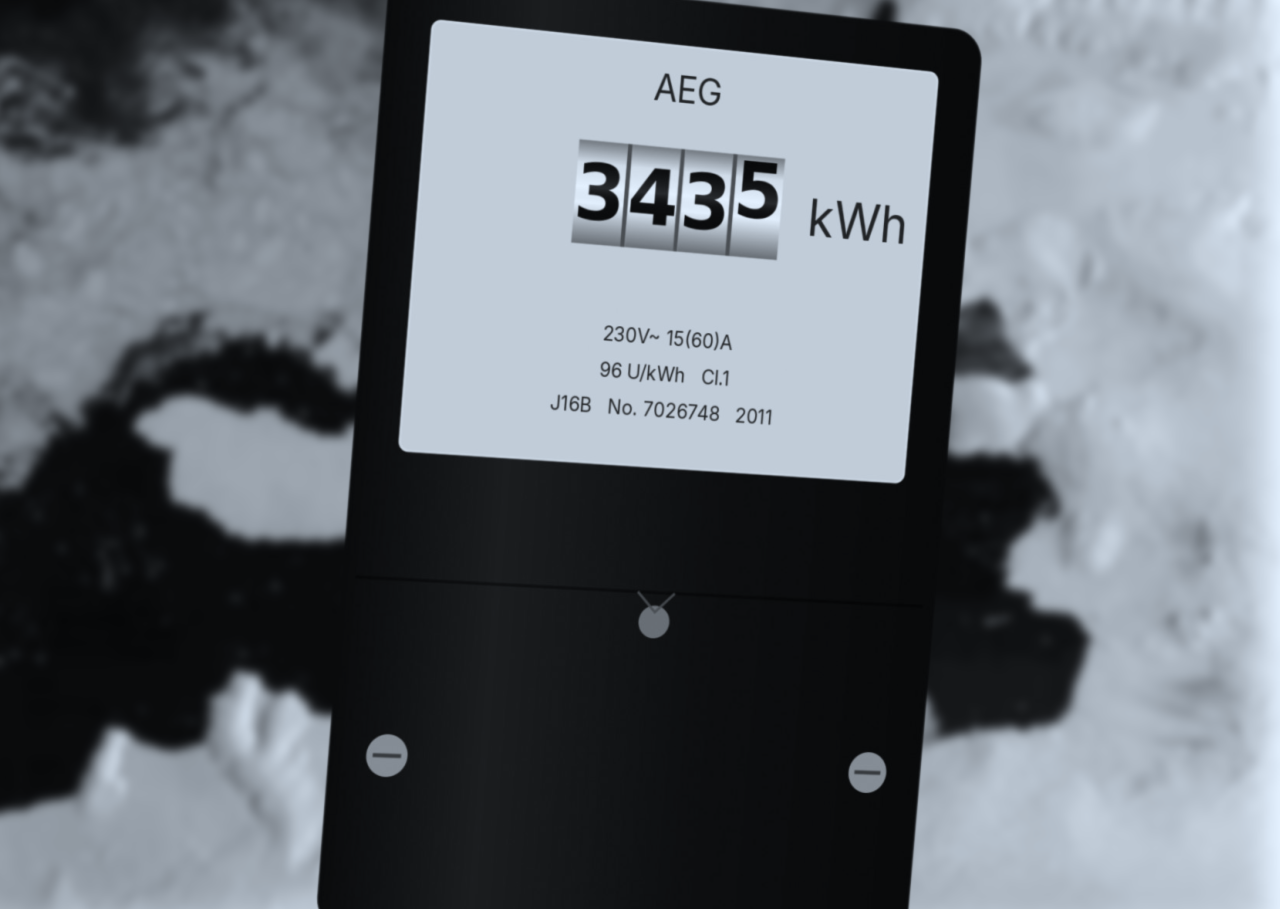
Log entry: 3435 kWh
